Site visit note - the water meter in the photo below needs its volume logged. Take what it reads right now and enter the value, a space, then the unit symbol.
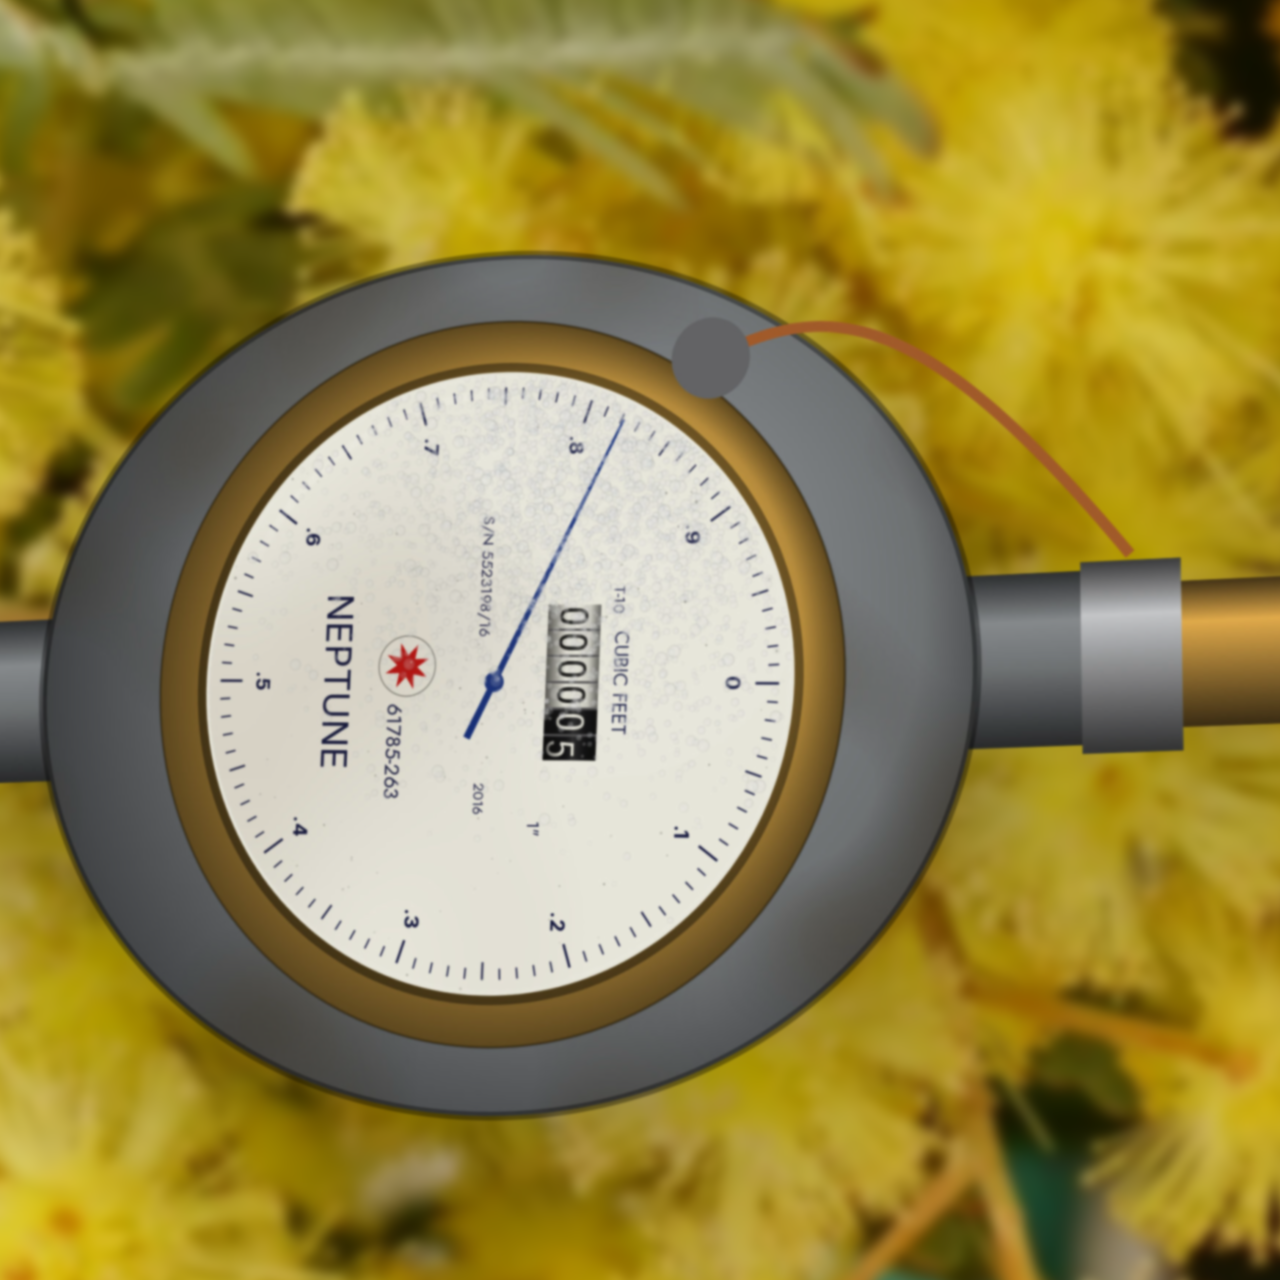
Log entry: 4.82 ft³
